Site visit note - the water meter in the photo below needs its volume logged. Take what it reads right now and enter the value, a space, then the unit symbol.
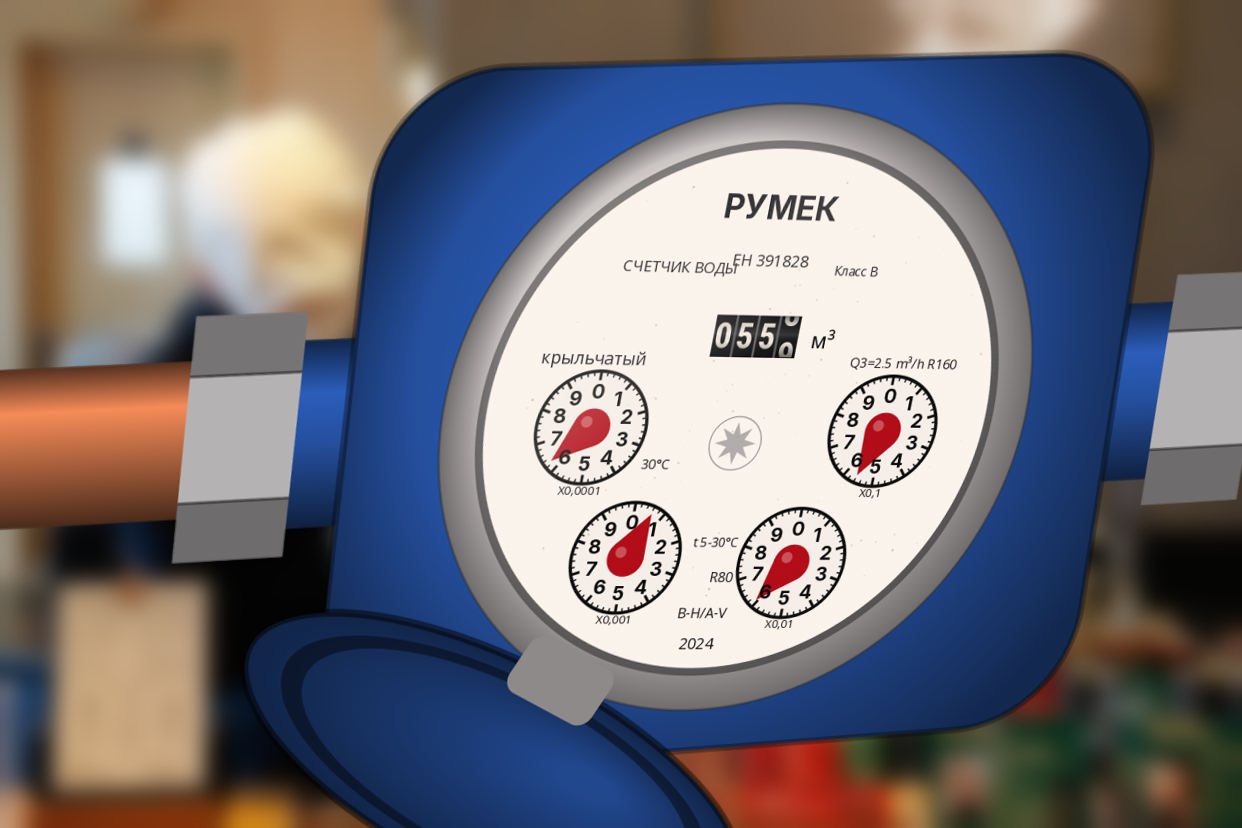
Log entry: 558.5606 m³
